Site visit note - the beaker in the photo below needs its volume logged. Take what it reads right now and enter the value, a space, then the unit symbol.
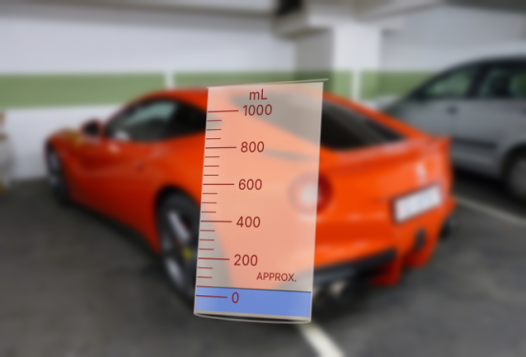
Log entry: 50 mL
